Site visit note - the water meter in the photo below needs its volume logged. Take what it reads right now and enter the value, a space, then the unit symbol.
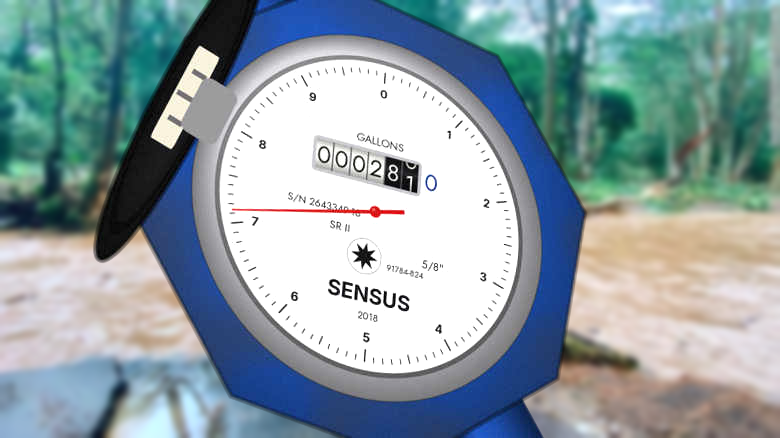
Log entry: 2807.1 gal
